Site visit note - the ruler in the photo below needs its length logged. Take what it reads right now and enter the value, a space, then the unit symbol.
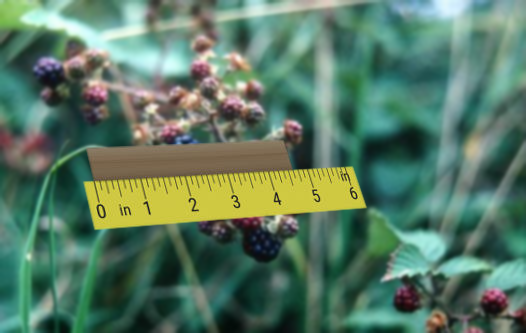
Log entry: 4.625 in
